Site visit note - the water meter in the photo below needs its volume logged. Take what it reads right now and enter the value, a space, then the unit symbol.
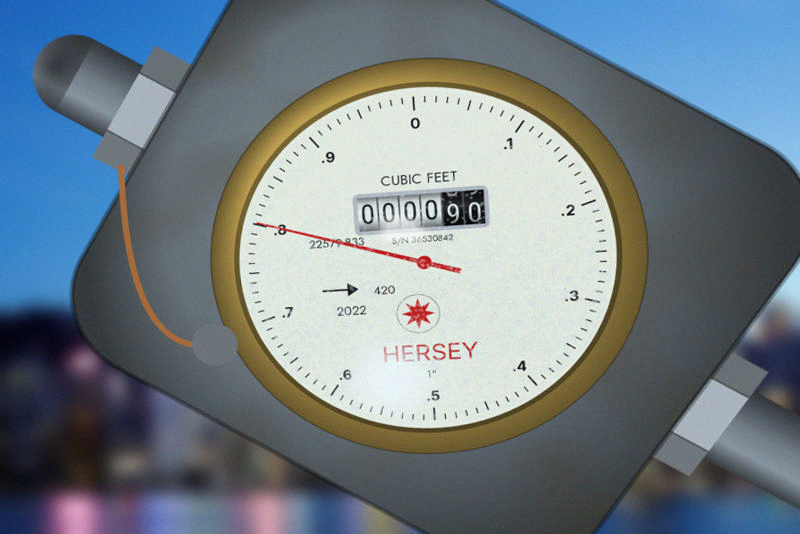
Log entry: 89.80 ft³
